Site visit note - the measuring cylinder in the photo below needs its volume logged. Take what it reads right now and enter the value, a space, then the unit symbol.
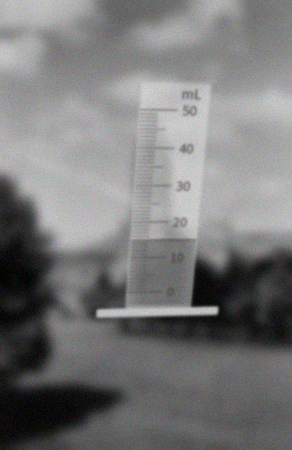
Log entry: 15 mL
